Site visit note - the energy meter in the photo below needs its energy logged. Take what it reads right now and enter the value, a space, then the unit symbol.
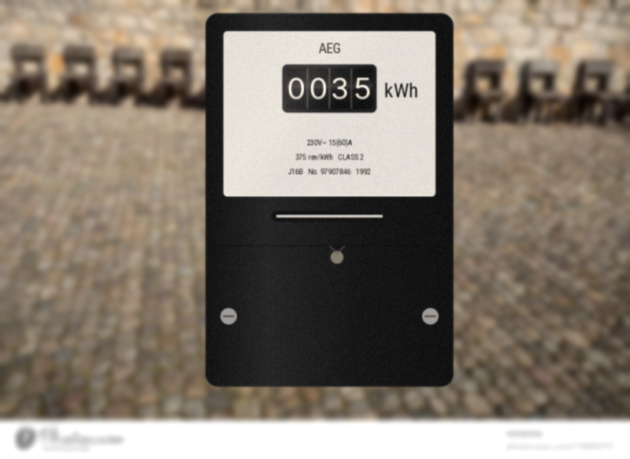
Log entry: 35 kWh
